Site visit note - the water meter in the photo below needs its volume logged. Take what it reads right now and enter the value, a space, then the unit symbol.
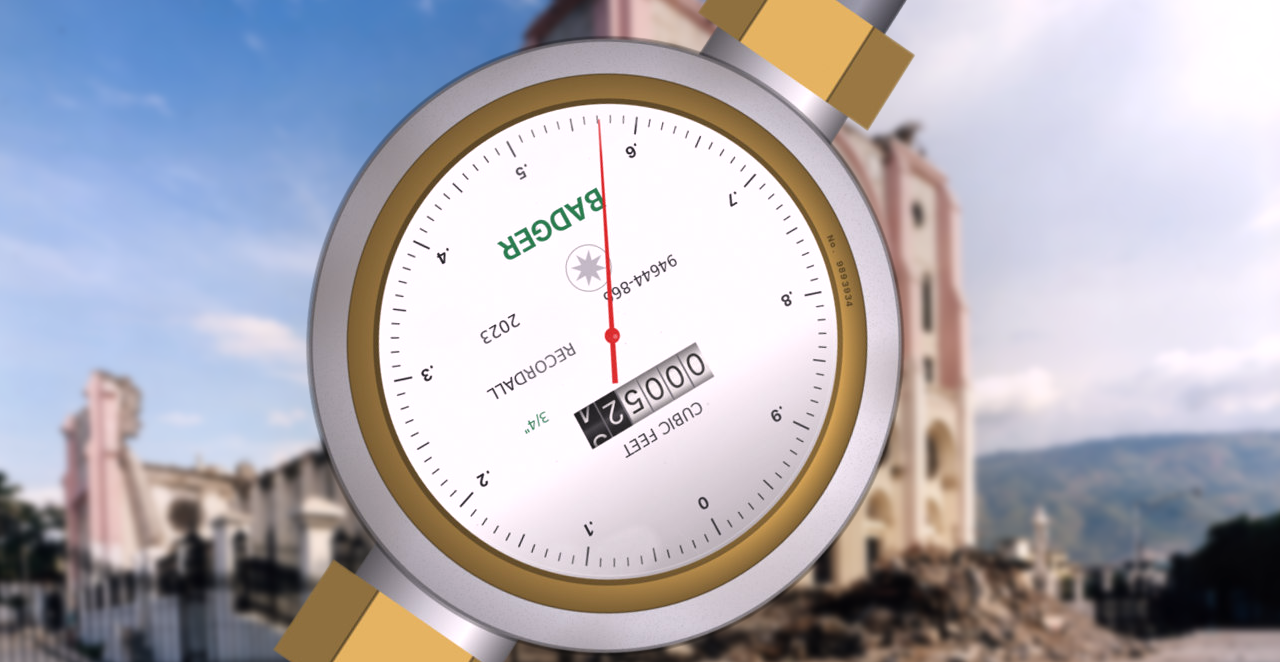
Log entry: 523.57 ft³
